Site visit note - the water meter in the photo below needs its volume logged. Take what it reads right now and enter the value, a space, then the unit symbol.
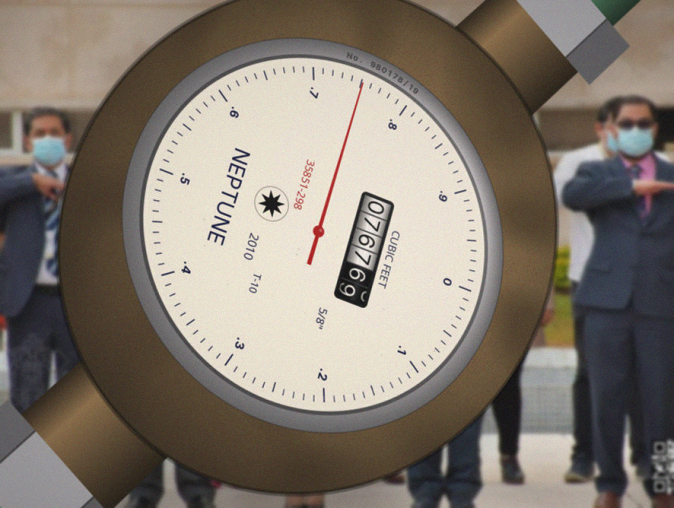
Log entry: 76768.75 ft³
